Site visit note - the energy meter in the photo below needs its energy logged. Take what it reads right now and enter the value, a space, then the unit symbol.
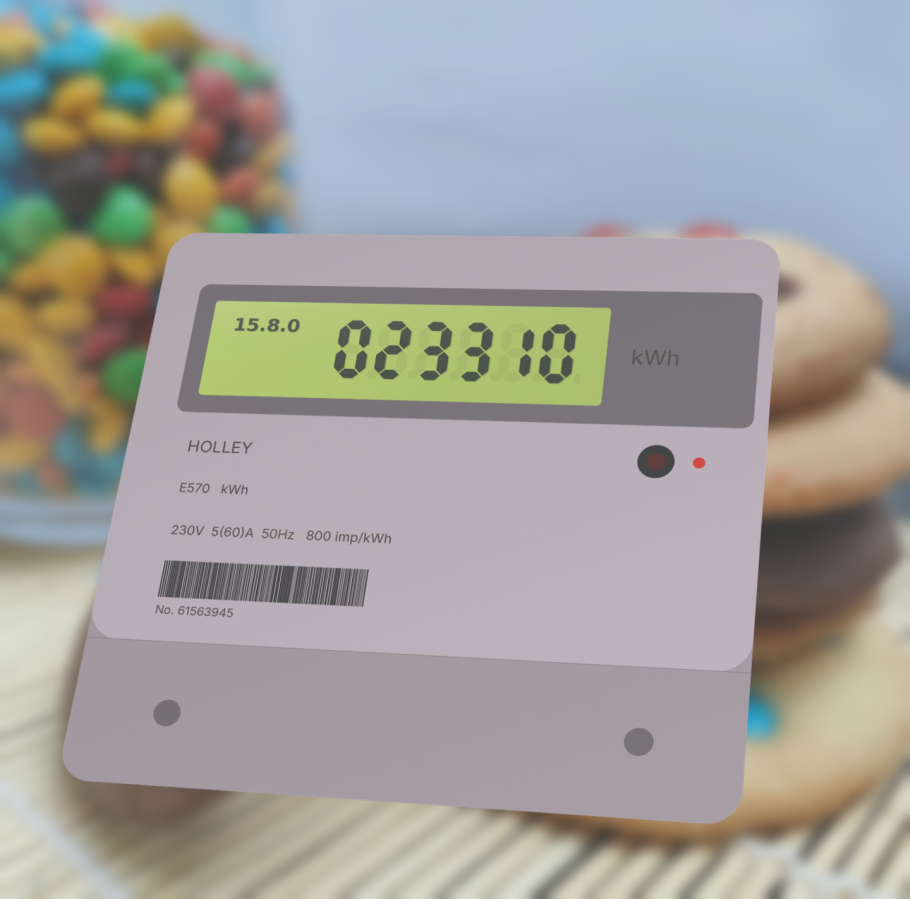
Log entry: 23310 kWh
